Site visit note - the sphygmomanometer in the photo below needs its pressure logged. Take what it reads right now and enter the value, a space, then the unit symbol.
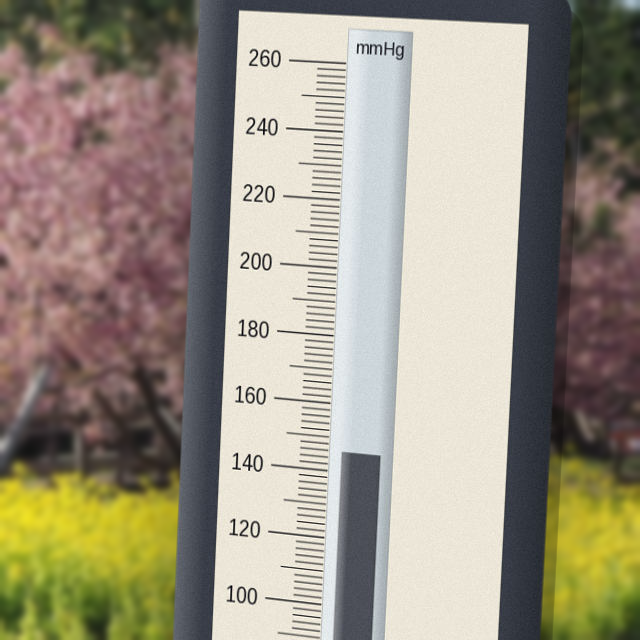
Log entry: 146 mmHg
